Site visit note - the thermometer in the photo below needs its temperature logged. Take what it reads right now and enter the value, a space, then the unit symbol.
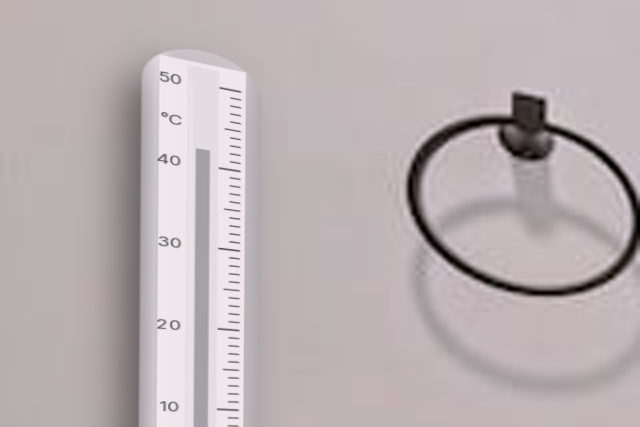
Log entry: 42 °C
